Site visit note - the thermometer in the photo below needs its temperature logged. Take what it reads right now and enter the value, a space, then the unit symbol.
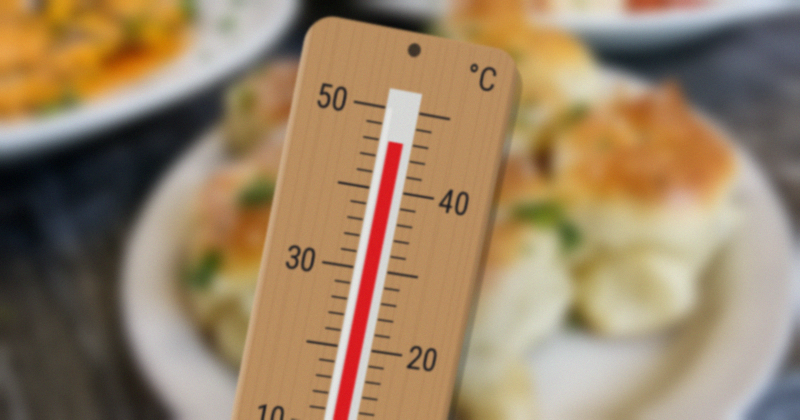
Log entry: 46 °C
